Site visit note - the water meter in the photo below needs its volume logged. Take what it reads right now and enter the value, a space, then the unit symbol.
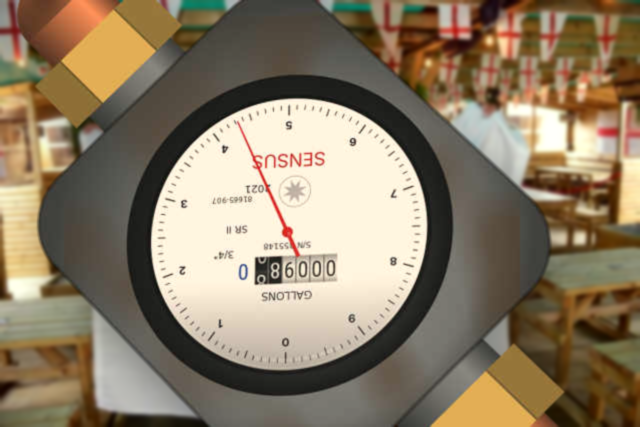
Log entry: 9884.3 gal
